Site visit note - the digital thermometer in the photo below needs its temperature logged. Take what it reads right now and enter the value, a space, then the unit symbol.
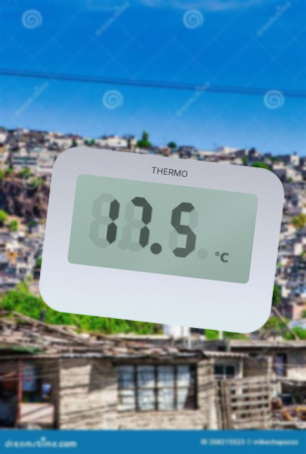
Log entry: 17.5 °C
